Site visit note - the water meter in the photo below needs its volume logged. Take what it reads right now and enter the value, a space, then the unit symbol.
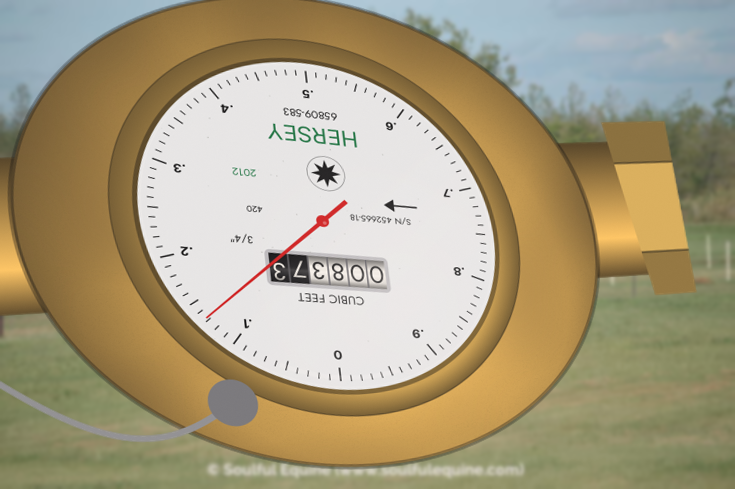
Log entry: 8373.13 ft³
